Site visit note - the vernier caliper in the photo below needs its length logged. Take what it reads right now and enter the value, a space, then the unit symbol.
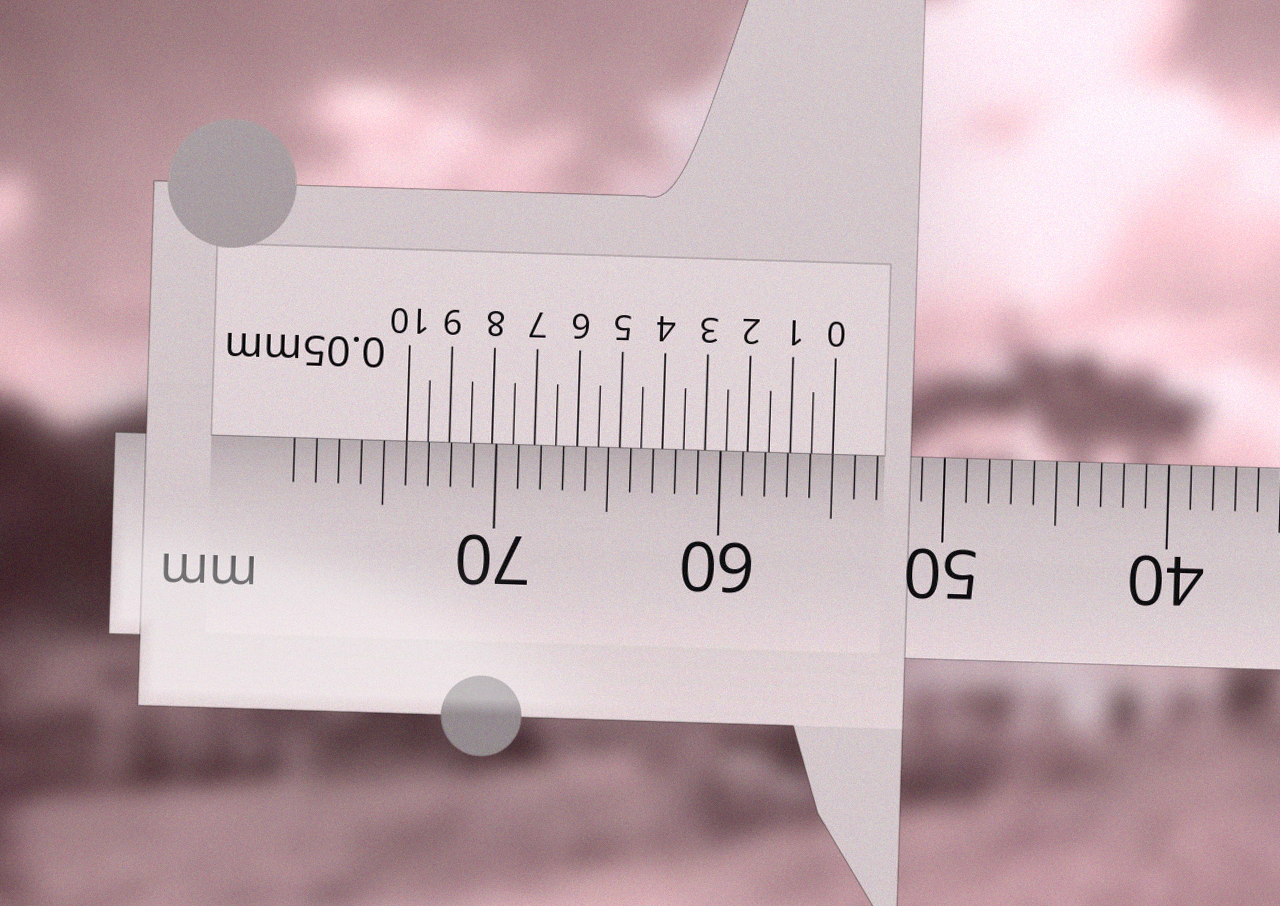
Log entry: 55.0 mm
